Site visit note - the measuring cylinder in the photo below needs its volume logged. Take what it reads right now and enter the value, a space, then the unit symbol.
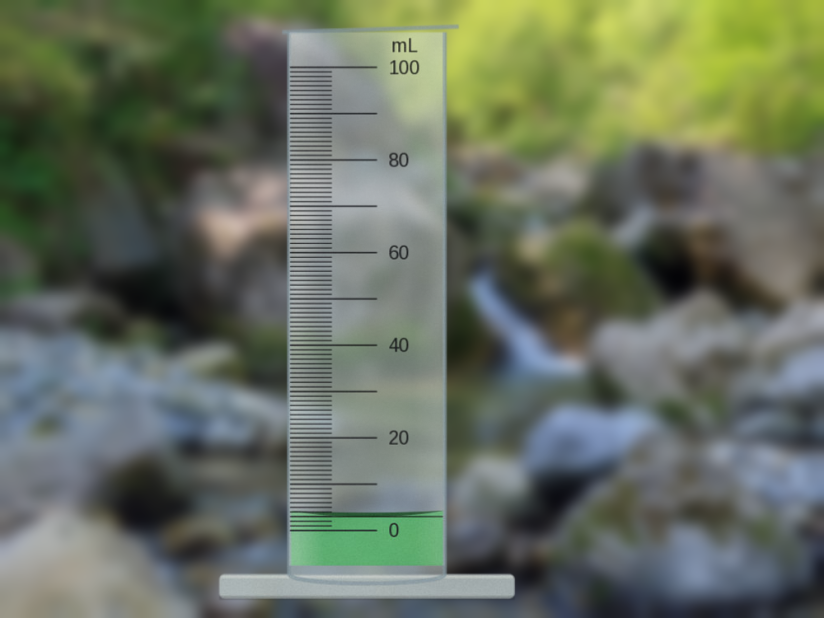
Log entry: 3 mL
